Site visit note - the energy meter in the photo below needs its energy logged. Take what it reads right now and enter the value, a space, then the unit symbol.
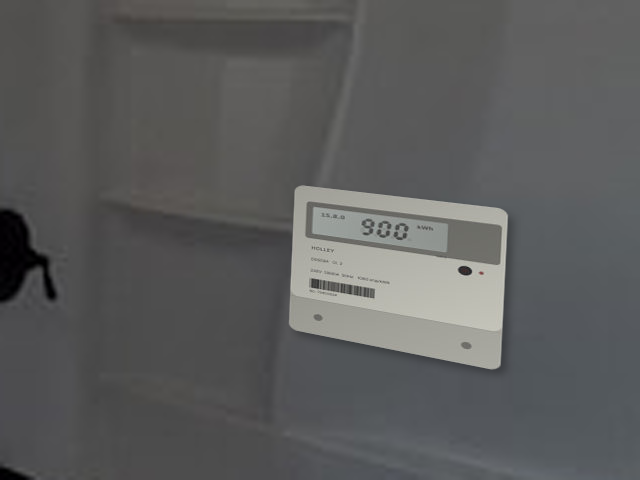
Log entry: 900 kWh
